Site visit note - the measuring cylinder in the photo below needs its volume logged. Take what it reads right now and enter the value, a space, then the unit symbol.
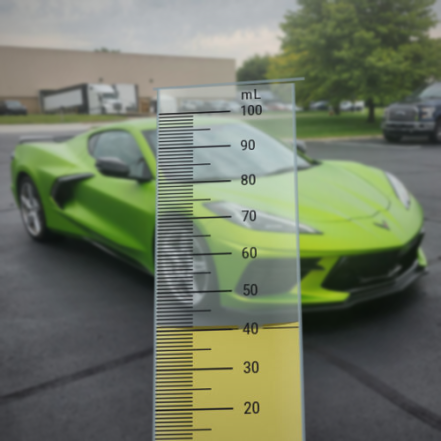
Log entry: 40 mL
